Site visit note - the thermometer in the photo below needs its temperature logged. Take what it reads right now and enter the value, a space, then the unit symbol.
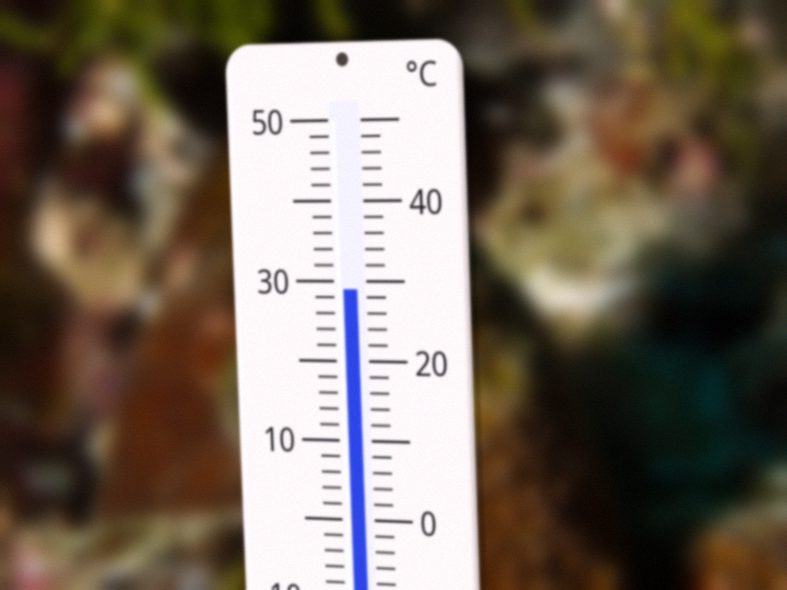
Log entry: 29 °C
